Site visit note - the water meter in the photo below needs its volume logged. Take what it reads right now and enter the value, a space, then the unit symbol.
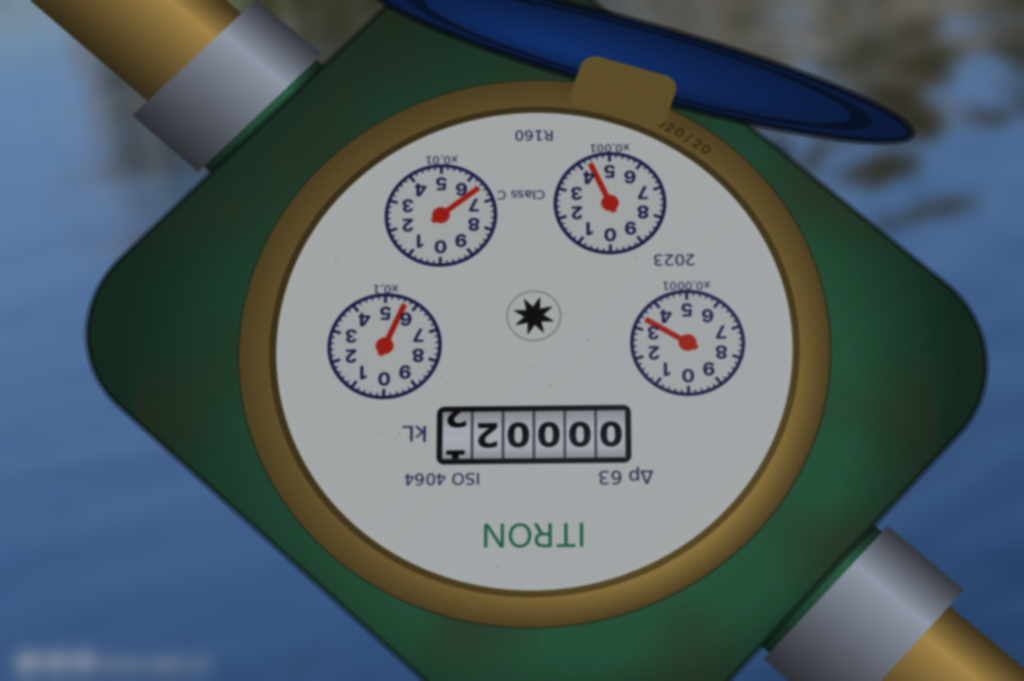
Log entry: 21.5643 kL
